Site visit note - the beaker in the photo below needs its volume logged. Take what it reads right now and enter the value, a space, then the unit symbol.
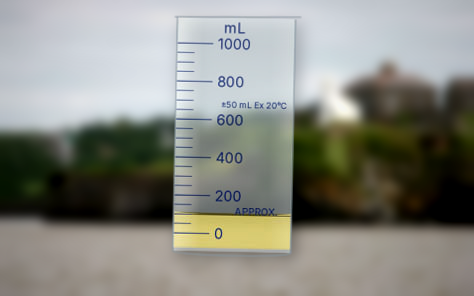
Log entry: 100 mL
